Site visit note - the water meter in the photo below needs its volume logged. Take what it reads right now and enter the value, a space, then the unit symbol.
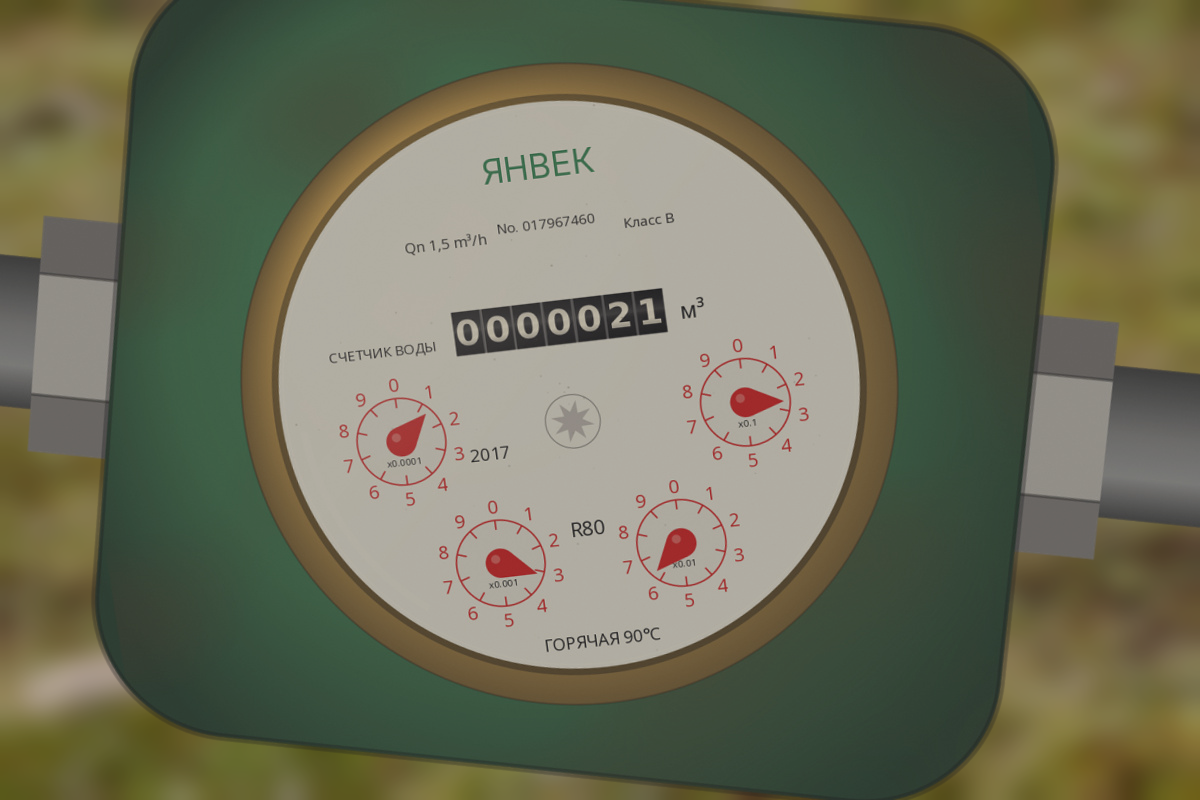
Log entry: 21.2631 m³
